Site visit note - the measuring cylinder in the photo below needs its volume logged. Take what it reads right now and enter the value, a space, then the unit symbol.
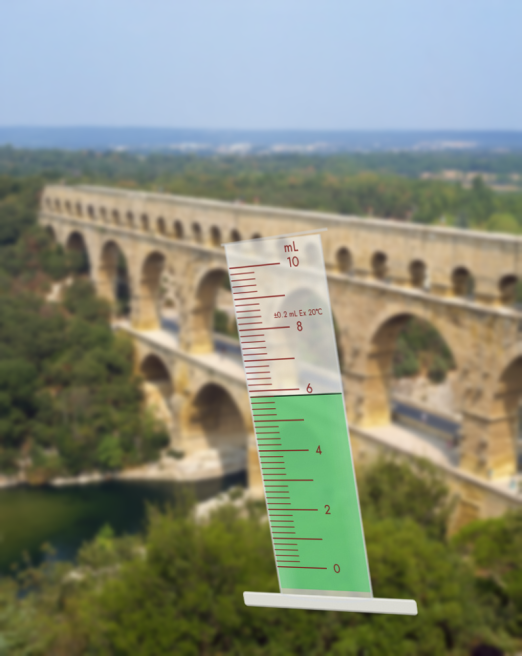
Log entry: 5.8 mL
